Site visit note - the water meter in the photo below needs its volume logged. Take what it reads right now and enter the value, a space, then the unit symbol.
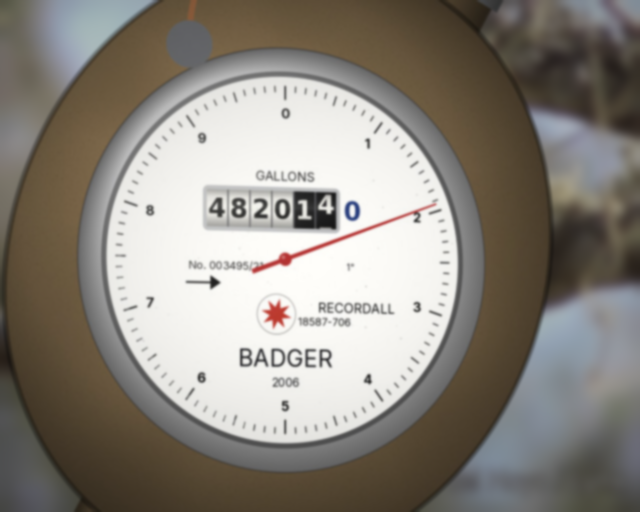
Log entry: 4820141.9 gal
